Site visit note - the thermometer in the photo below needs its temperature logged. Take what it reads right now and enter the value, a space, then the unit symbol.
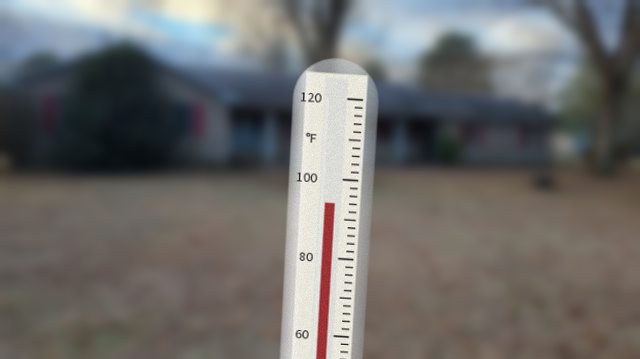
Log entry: 94 °F
